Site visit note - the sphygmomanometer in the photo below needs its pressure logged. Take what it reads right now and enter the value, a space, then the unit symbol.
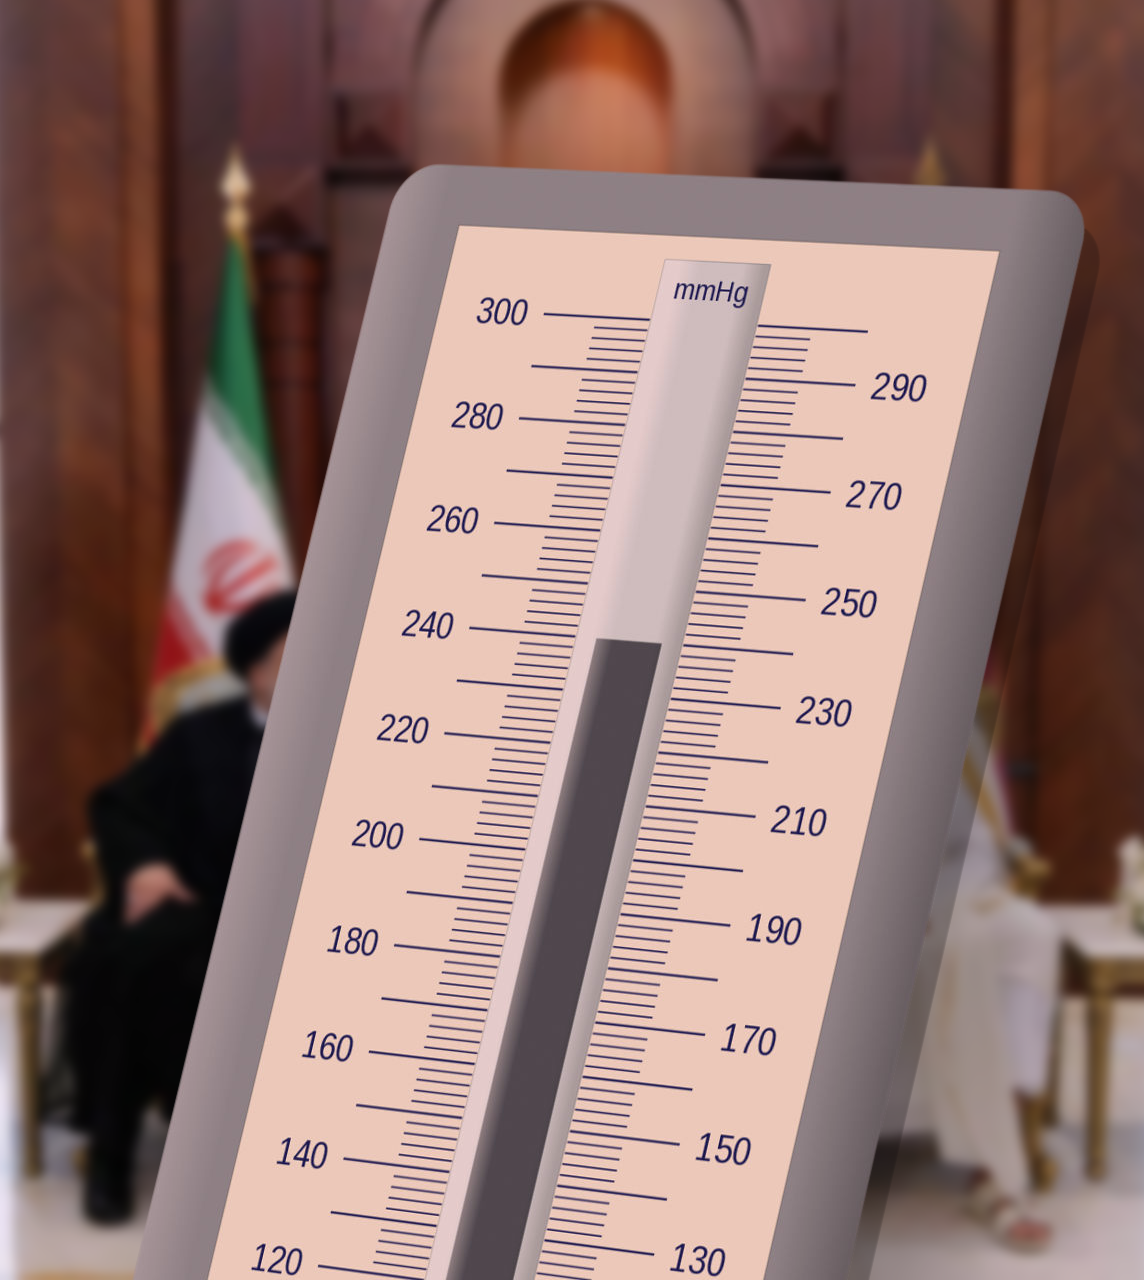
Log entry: 240 mmHg
